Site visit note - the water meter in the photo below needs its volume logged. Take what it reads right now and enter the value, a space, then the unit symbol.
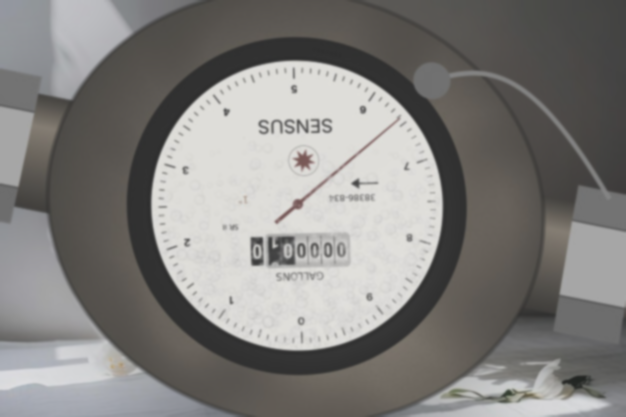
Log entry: 6.4 gal
